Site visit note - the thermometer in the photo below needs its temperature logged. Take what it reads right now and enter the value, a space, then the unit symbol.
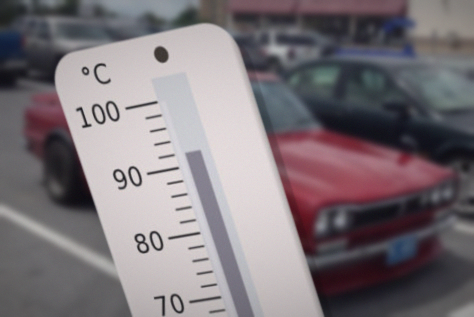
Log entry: 92 °C
